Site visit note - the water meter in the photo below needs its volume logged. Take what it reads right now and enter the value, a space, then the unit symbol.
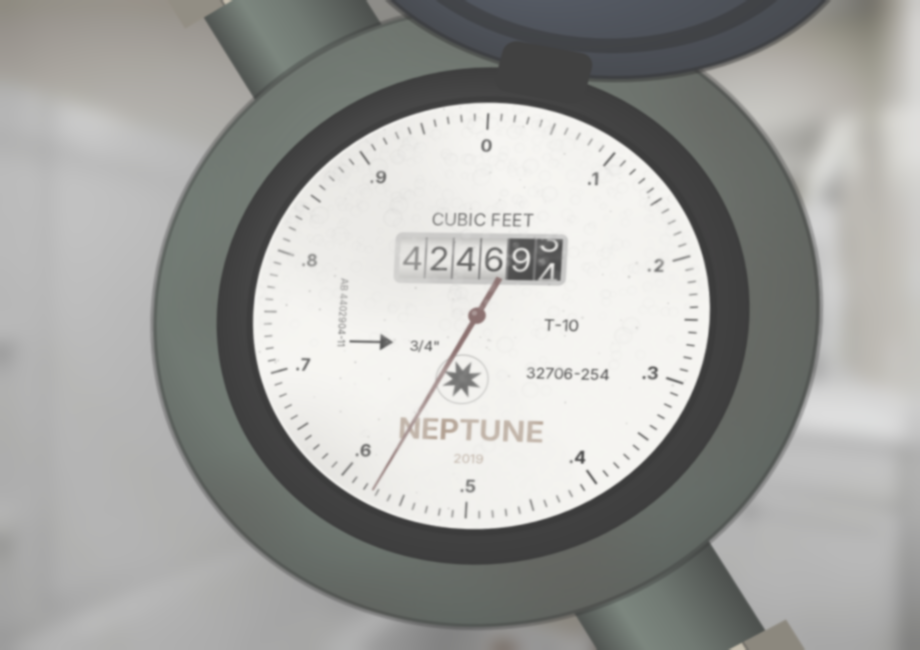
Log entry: 424693.57 ft³
